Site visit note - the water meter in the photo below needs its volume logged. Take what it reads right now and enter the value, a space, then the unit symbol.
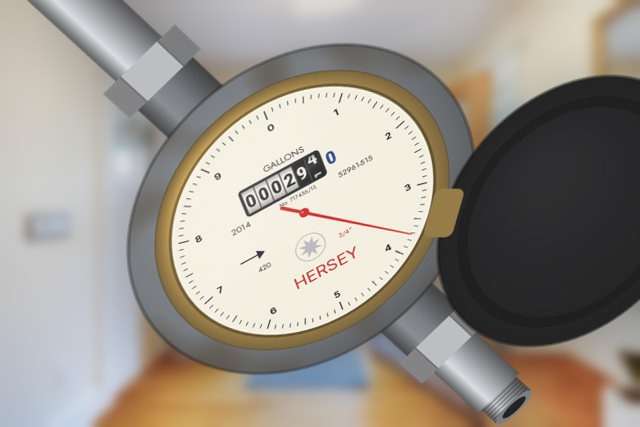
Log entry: 2943.7 gal
